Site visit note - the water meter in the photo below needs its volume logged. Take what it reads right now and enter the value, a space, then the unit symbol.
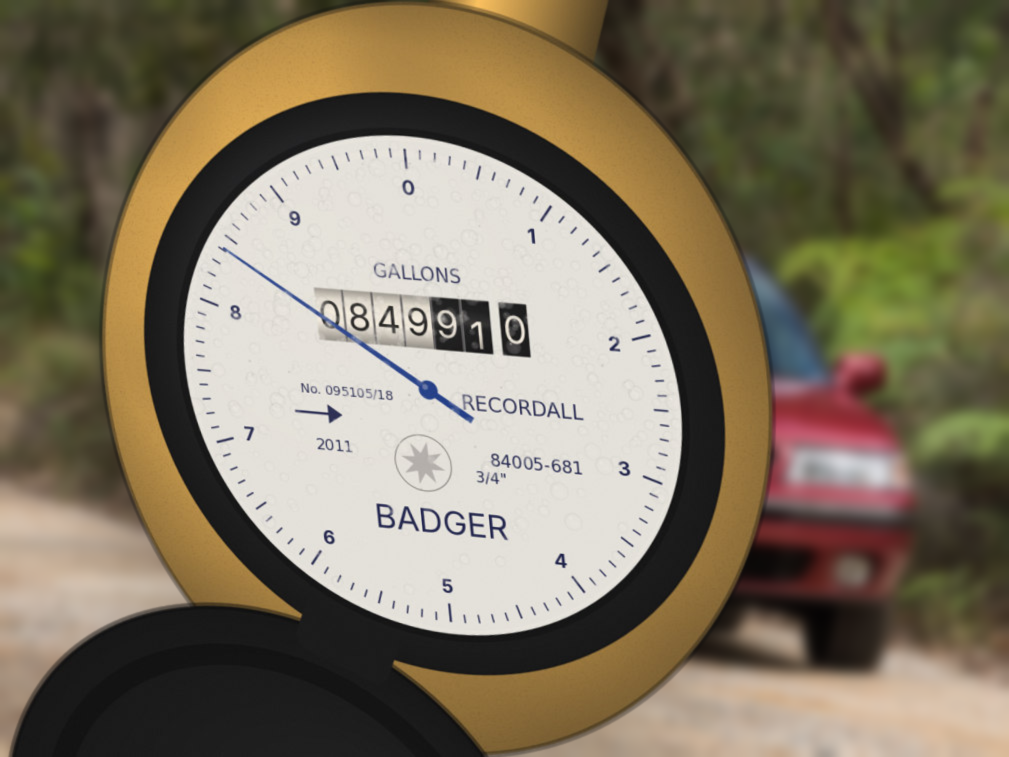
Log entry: 849908.4 gal
